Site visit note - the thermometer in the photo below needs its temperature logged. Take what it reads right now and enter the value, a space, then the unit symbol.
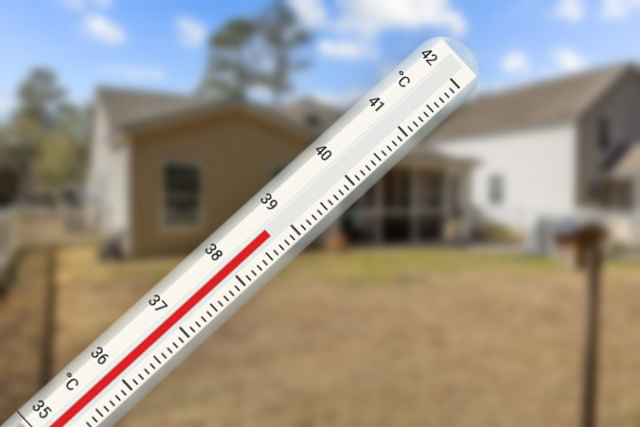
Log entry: 38.7 °C
